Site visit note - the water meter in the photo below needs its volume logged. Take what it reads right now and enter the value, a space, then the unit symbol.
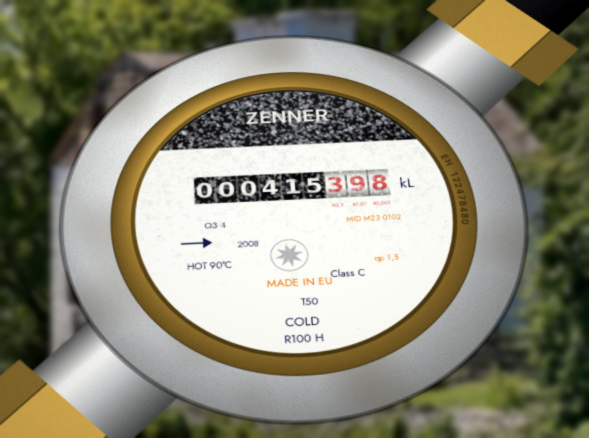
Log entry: 415.398 kL
